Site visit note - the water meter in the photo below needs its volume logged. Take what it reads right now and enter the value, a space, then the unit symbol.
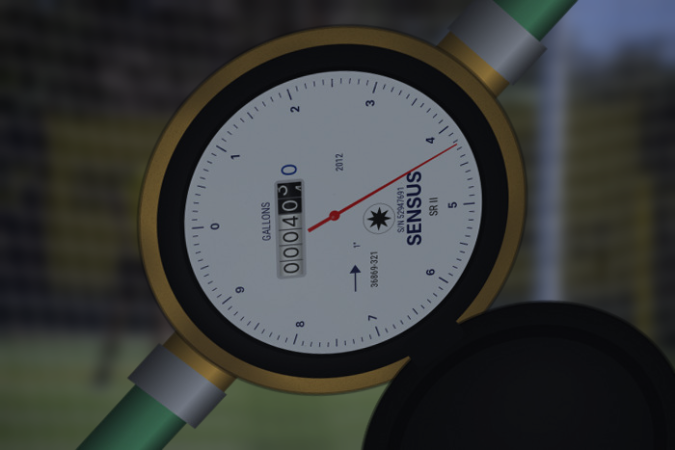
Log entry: 4034.2 gal
